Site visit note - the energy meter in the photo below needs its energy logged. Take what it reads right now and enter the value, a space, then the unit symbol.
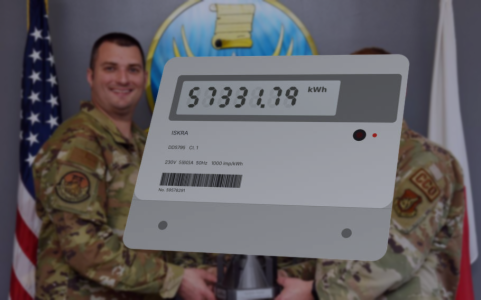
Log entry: 57331.79 kWh
